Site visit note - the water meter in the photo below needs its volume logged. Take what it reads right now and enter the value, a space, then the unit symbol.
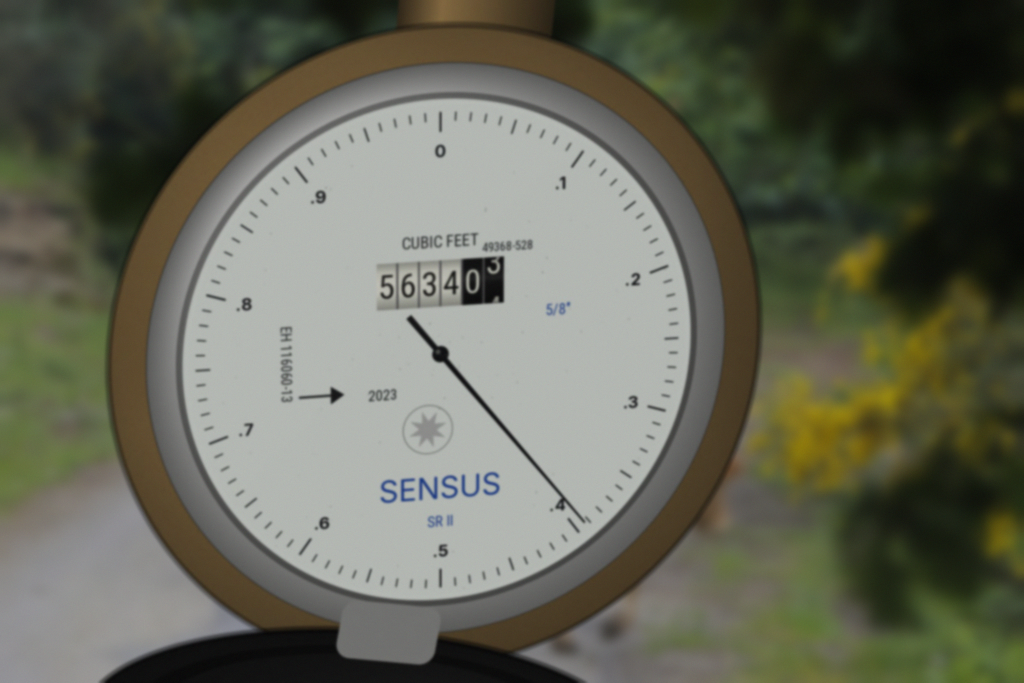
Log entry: 563403.39 ft³
